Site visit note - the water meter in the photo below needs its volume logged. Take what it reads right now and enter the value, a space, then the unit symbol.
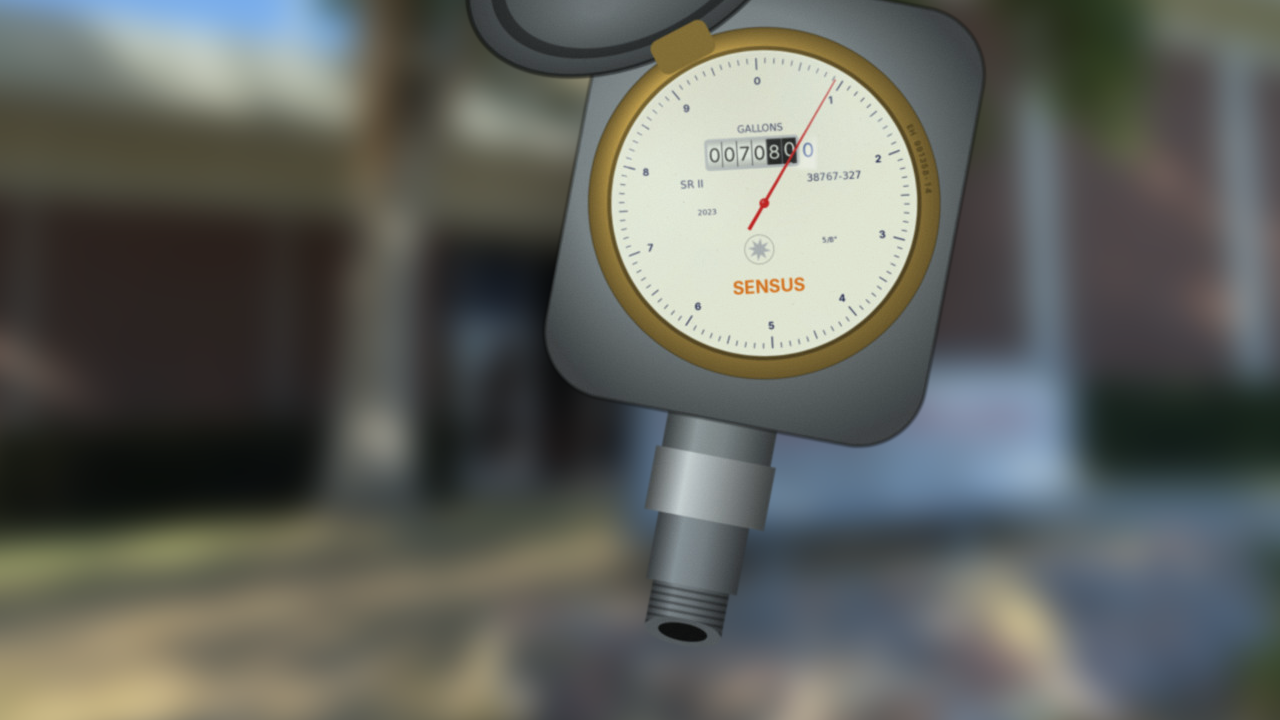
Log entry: 70800.9 gal
